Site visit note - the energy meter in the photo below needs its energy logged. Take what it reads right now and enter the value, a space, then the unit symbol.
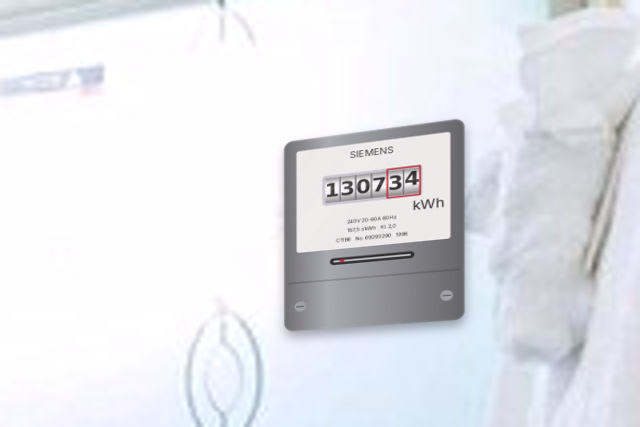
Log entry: 1307.34 kWh
